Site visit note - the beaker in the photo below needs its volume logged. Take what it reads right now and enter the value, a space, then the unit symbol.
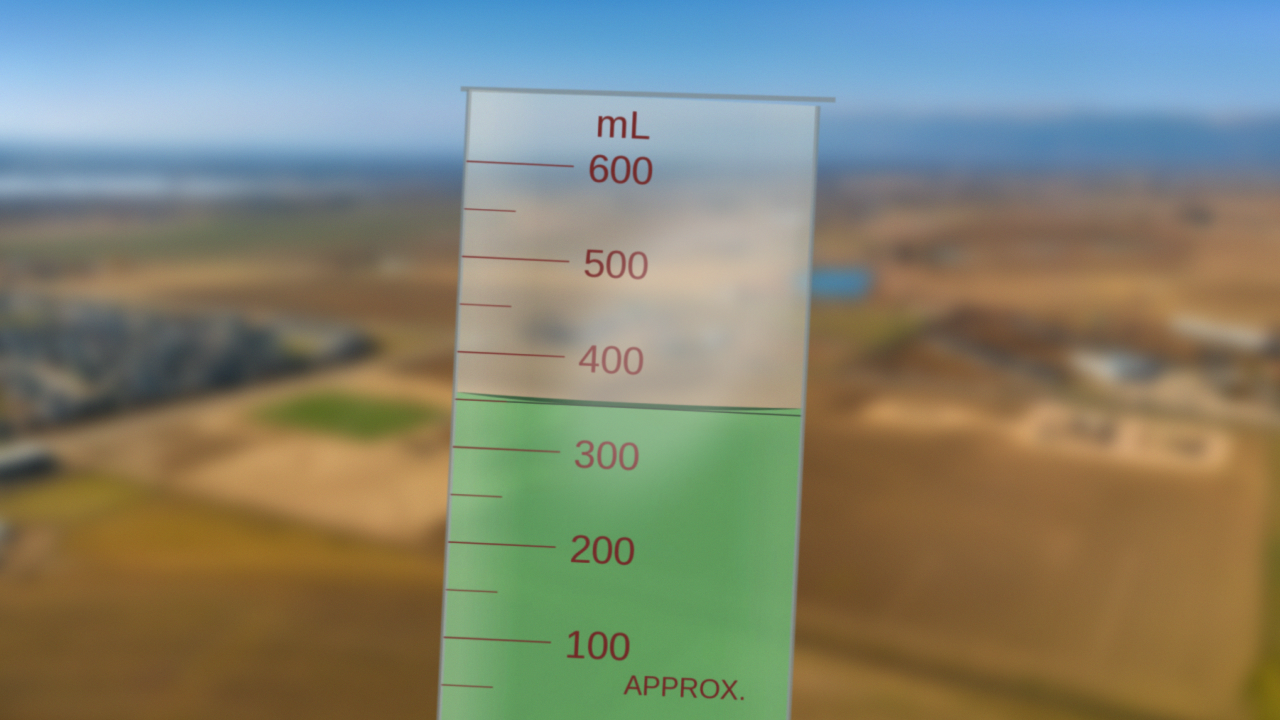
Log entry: 350 mL
